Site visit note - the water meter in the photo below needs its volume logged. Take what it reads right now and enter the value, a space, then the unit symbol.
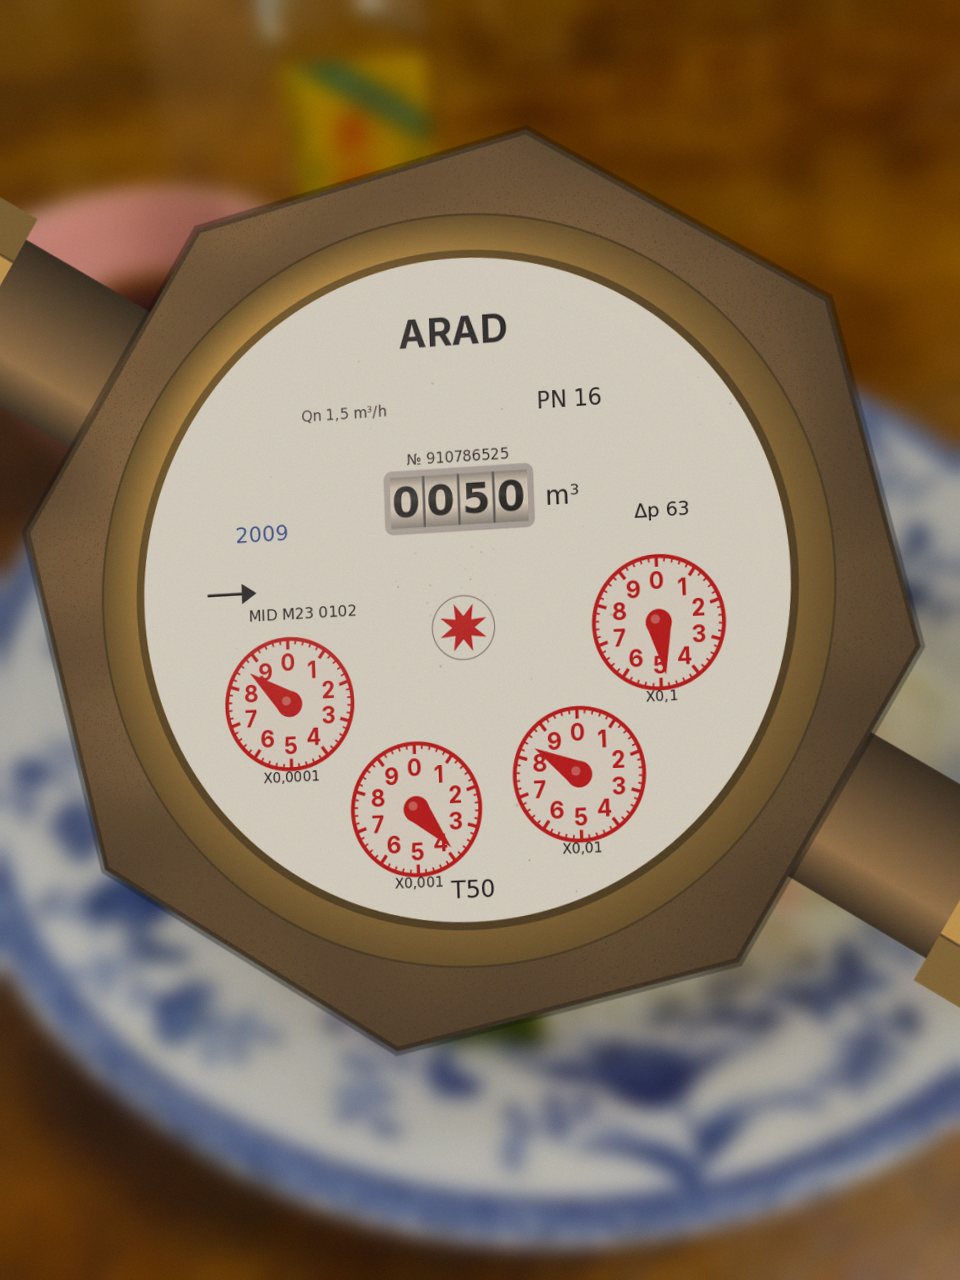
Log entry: 50.4838 m³
